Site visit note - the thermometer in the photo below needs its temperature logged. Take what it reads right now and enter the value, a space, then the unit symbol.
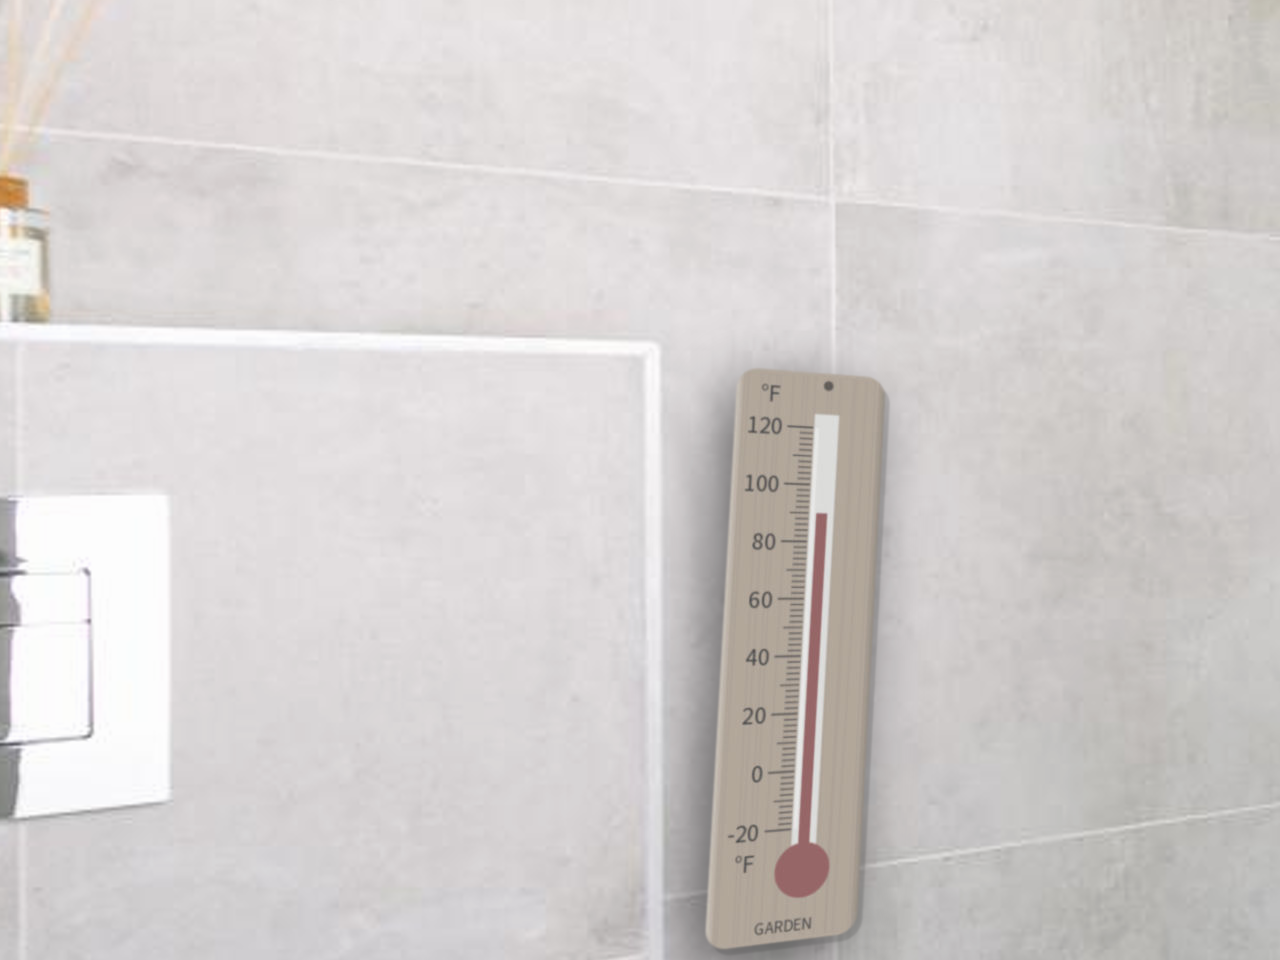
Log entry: 90 °F
